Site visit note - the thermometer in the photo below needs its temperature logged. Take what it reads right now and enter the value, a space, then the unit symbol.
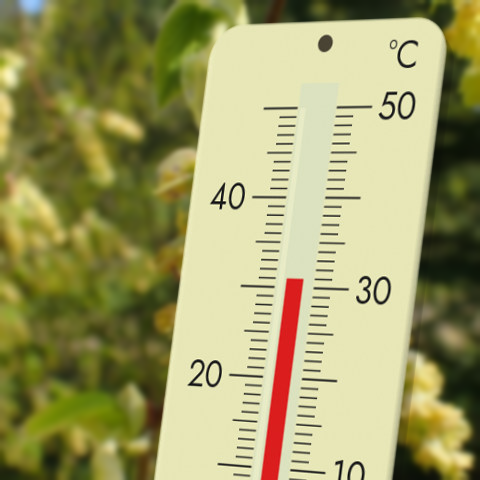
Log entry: 31 °C
